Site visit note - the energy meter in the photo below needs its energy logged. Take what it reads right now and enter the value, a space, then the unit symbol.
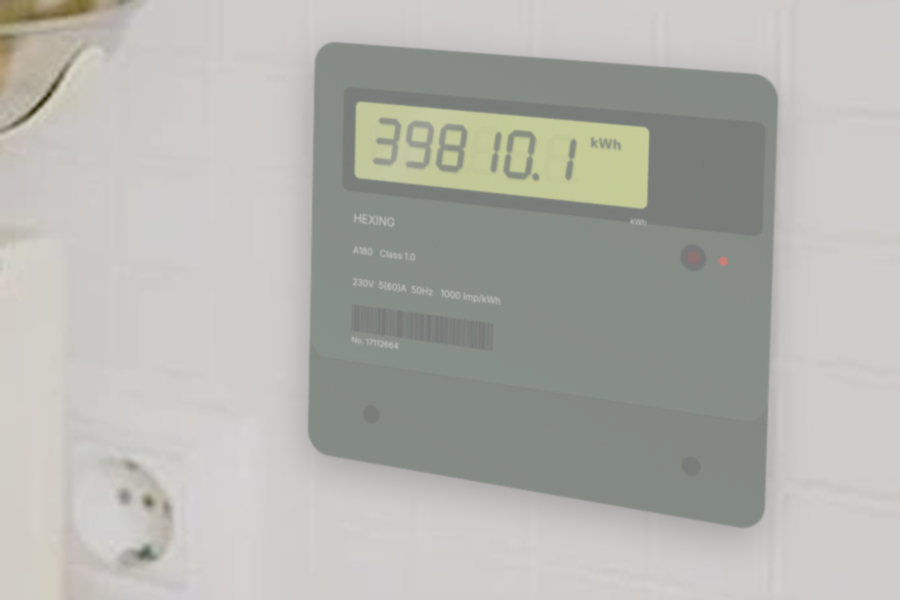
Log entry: 39810.1 kWh
